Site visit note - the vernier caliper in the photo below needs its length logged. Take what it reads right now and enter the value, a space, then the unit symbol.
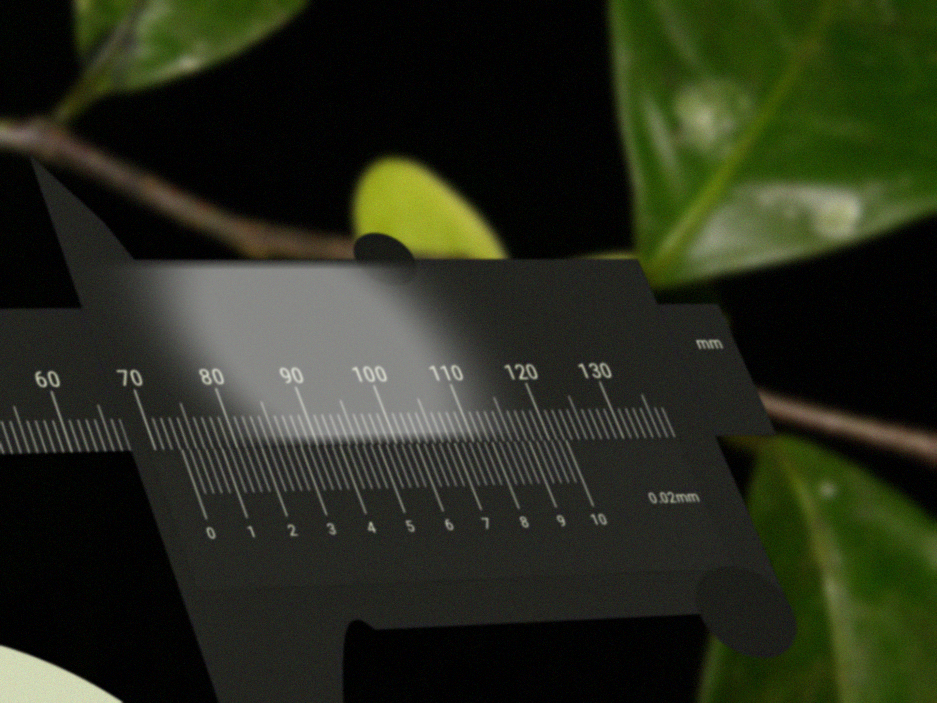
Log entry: 73.2 mm
